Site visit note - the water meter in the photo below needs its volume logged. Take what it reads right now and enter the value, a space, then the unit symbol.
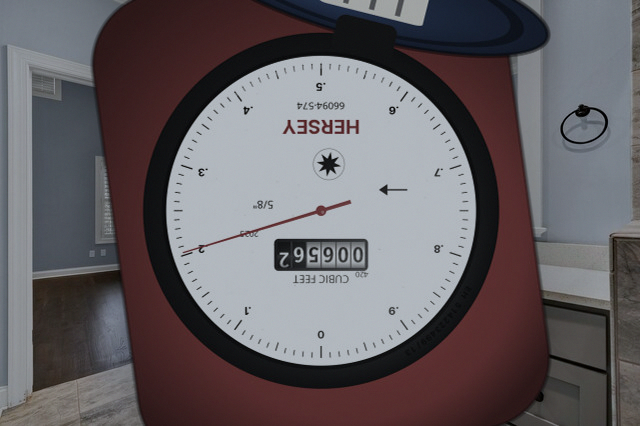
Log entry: 6562.20 ft³
